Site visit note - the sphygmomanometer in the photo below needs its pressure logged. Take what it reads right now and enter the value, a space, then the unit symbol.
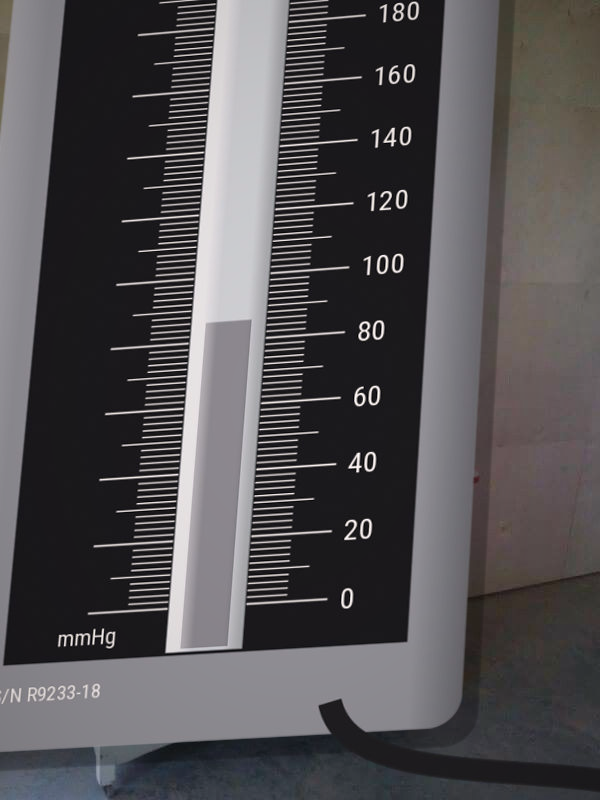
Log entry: 86 mmHg
